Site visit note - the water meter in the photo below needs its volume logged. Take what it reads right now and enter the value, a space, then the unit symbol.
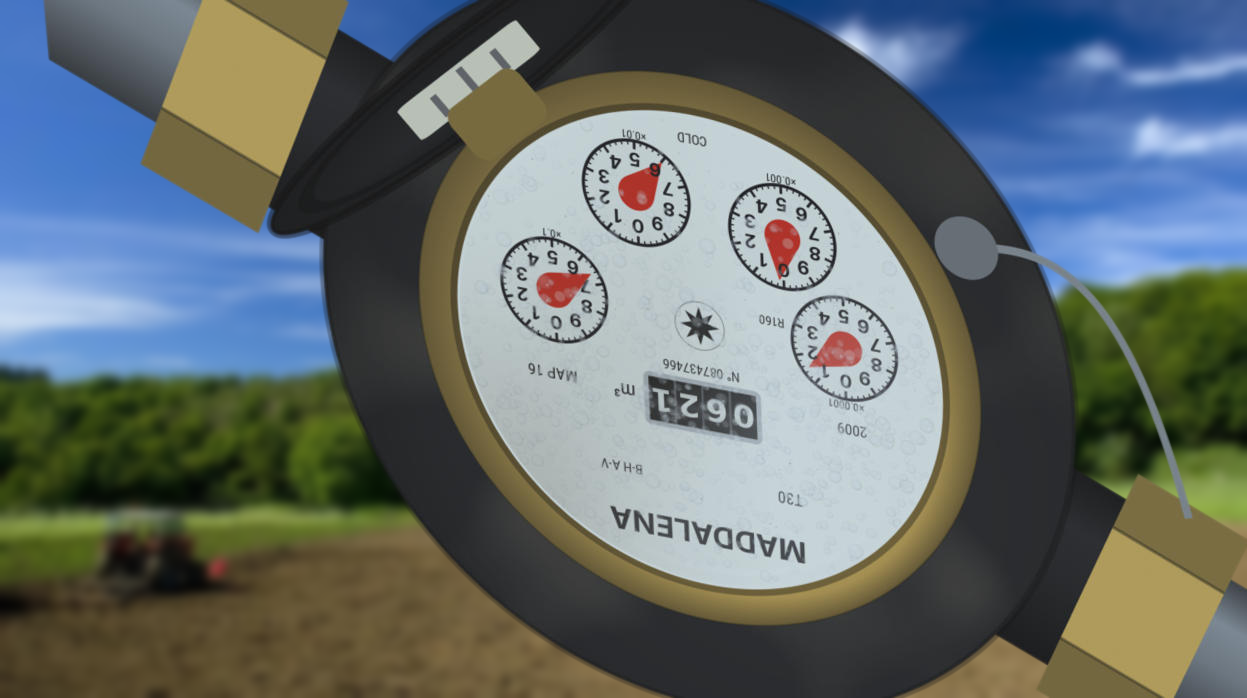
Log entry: 621.6601 m³
